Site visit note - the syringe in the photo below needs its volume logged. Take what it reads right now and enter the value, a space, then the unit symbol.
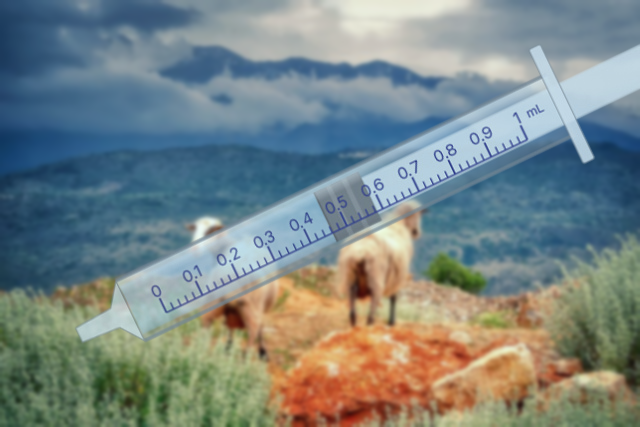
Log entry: 0.46 mL
